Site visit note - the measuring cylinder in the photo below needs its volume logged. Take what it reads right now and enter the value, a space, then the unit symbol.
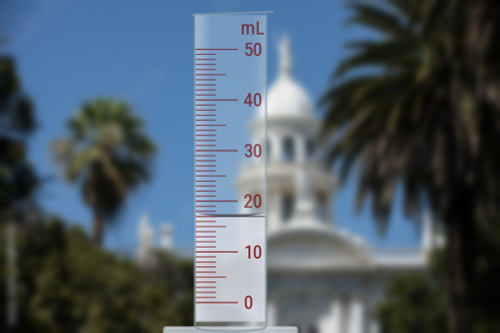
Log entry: 17 mL
